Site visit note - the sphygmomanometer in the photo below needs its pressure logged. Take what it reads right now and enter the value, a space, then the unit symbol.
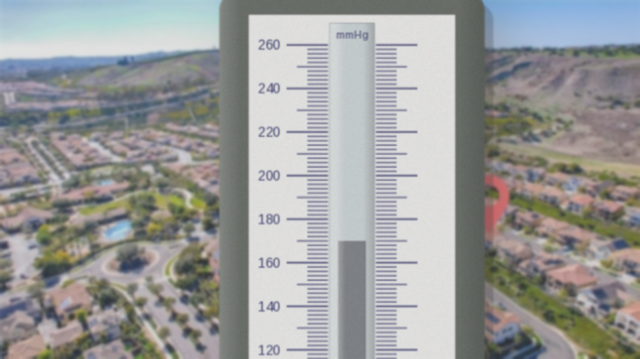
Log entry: 170 mmHg
